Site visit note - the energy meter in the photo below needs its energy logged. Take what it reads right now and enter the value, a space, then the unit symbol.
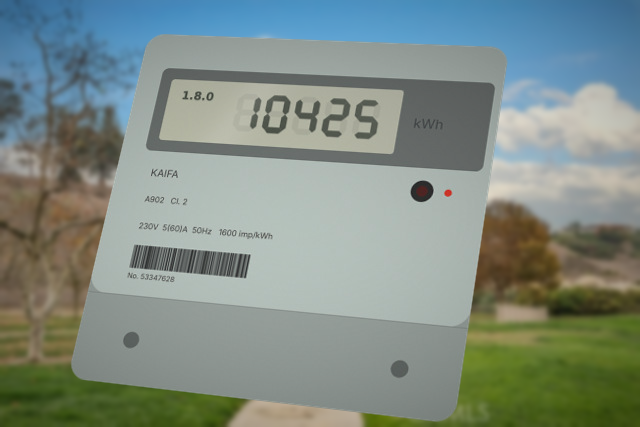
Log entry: 10425 kWh
